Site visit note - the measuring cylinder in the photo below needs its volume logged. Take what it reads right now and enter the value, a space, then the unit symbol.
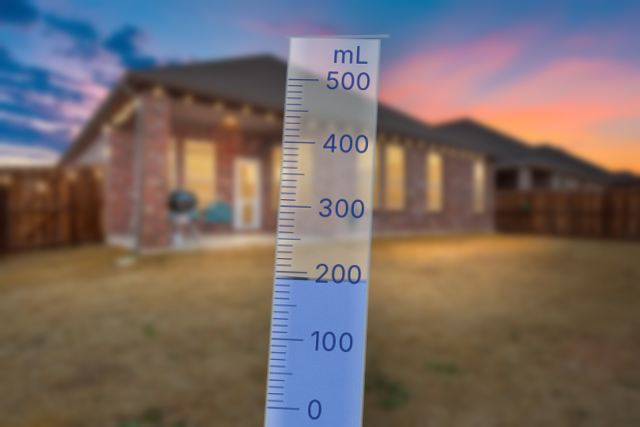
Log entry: 190 mL
